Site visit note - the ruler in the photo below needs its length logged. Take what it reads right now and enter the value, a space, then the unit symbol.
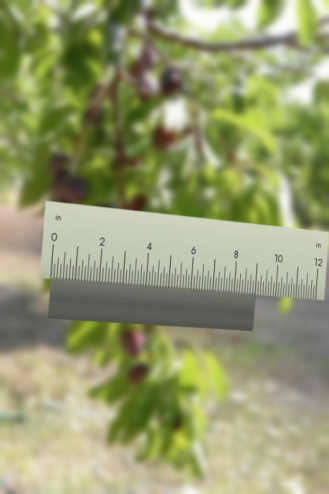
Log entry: 9 in
